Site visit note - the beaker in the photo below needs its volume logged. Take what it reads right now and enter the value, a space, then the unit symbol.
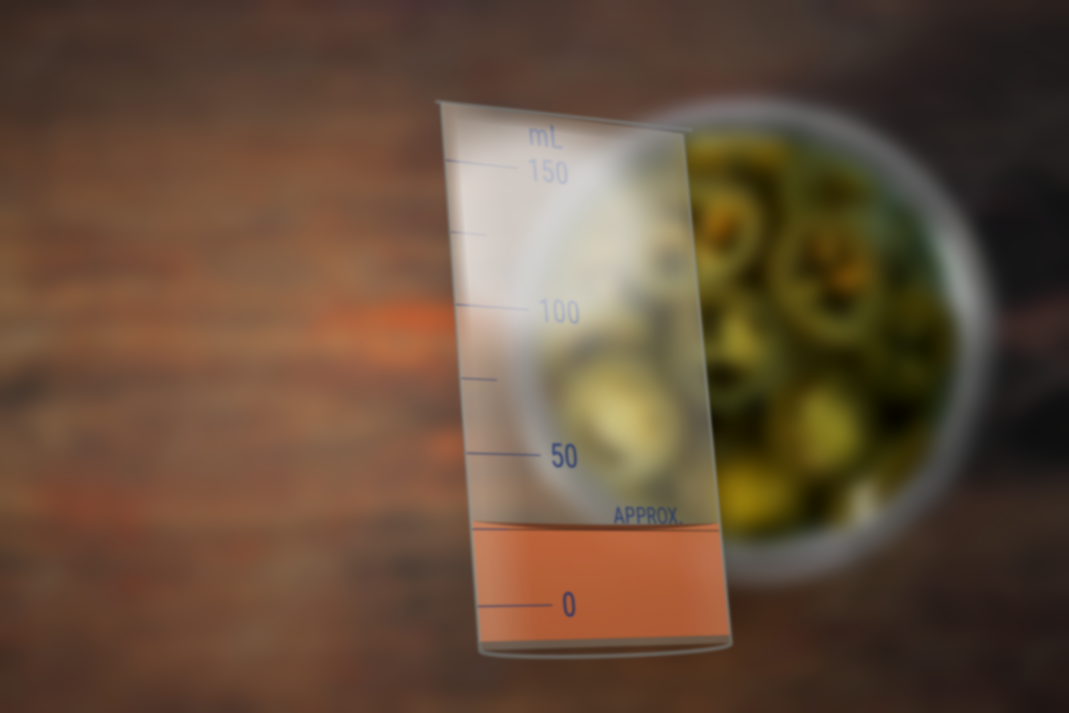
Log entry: 25 mL
